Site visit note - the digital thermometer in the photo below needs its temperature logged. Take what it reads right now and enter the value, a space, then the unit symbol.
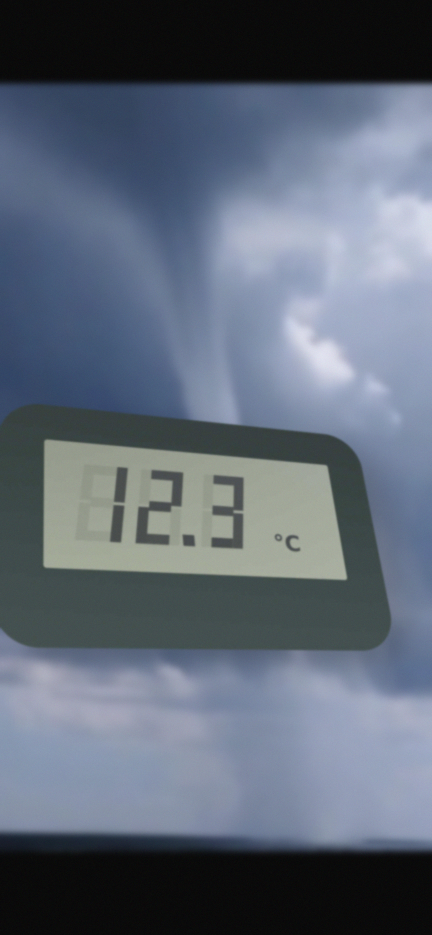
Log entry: 12.3 °C
